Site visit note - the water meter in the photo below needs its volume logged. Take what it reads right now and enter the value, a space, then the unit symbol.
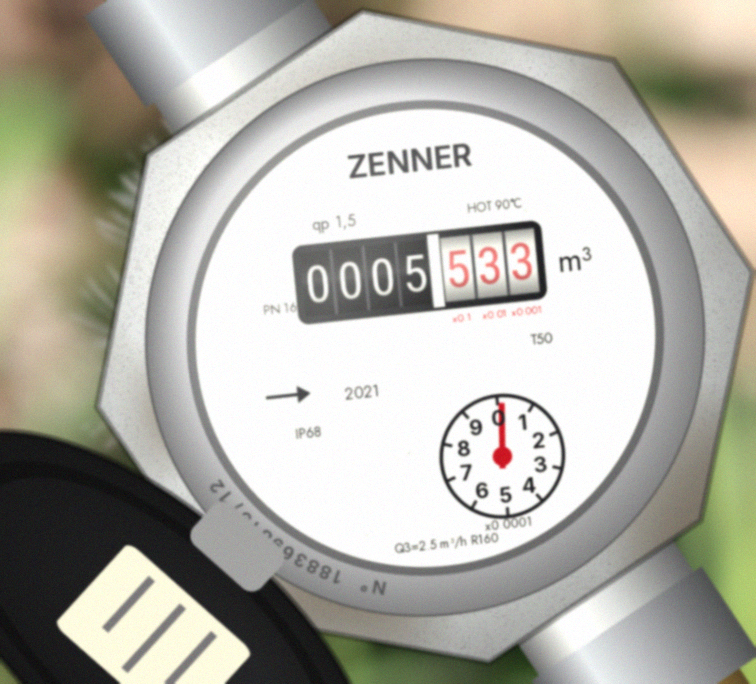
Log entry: 5.5330 m³
